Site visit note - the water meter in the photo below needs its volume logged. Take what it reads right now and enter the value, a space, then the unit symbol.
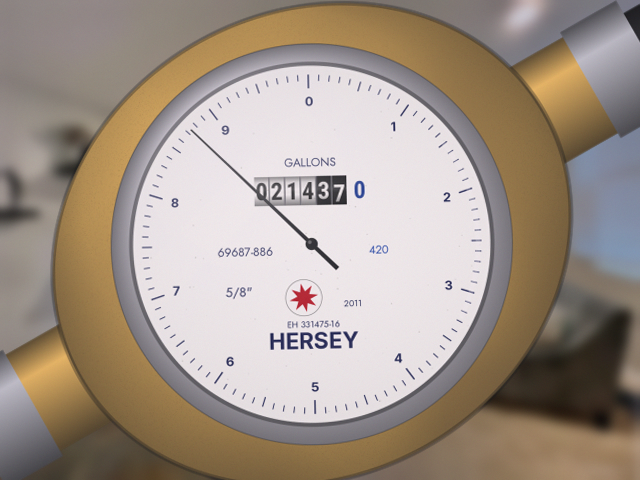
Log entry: 214368.7 gal
